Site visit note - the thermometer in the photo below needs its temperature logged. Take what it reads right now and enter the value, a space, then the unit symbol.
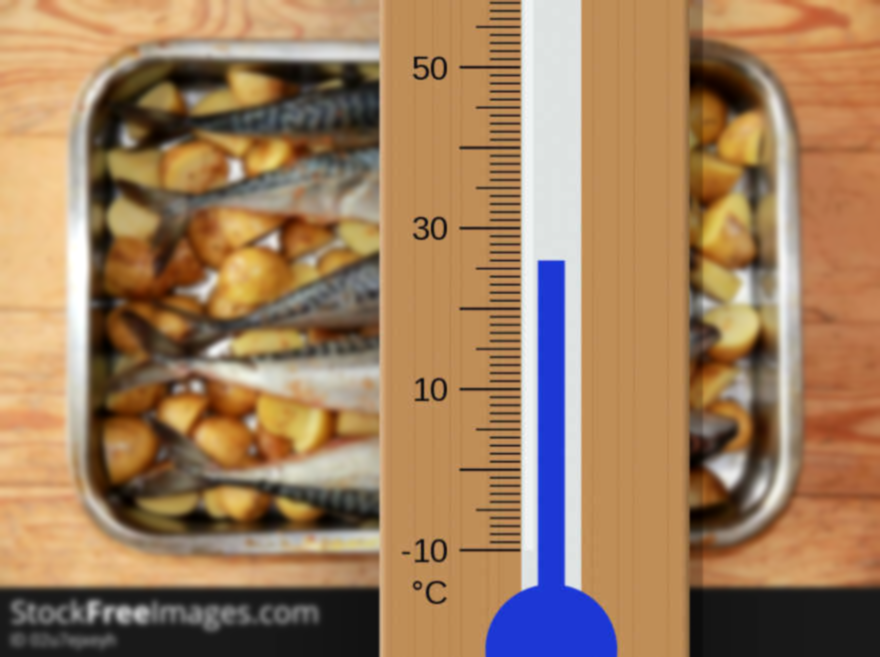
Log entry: 26 °C
